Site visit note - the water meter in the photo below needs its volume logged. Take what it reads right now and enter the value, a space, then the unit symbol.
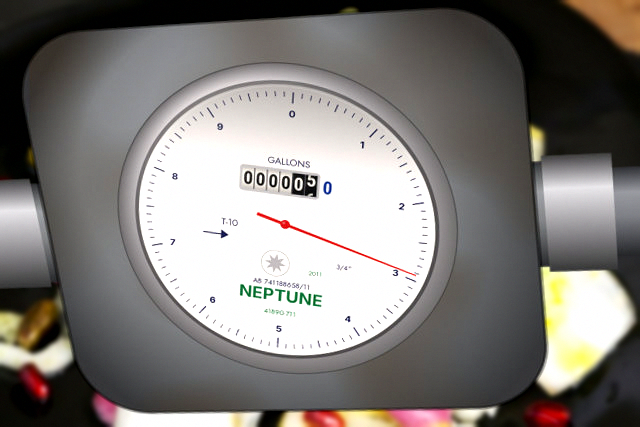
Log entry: 52.9 gal
